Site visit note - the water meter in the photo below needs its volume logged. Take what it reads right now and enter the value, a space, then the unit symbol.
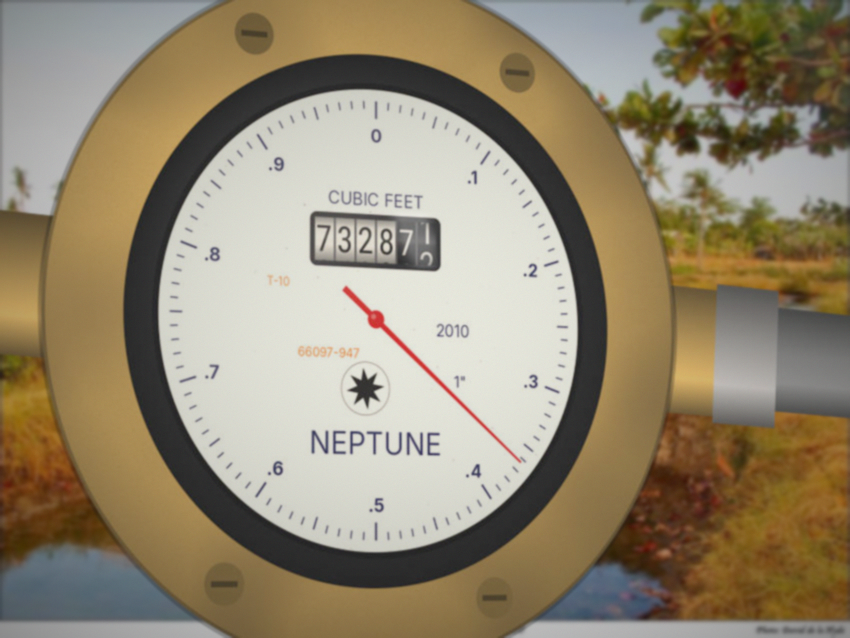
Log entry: 732871.36 ft³
